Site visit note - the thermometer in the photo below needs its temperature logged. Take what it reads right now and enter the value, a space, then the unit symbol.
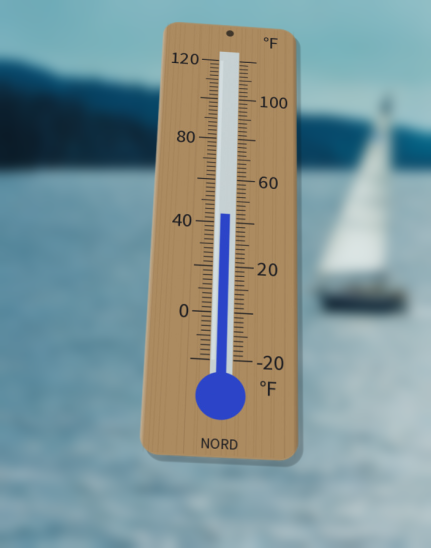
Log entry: 44 °F
